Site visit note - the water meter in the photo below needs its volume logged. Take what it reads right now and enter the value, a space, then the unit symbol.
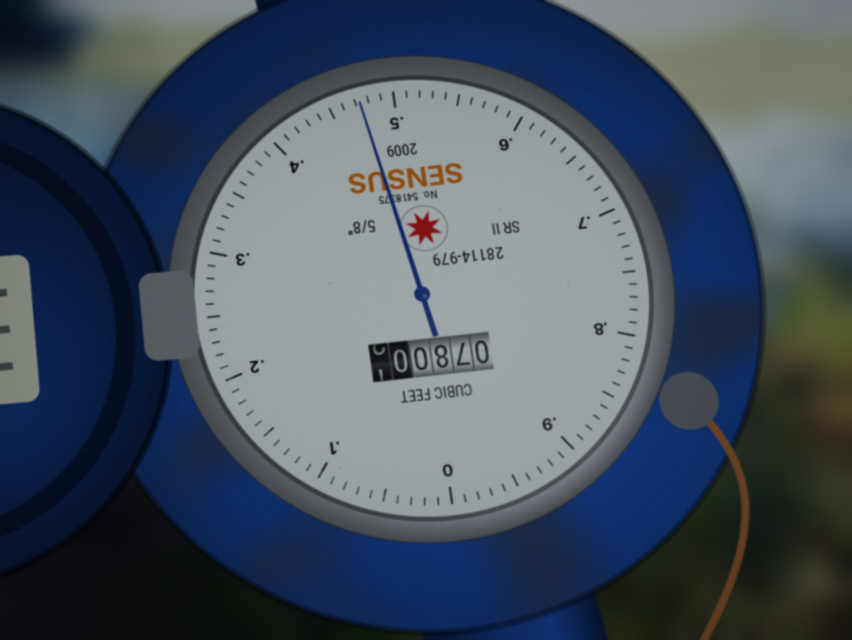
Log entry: 78001.47 ft³
